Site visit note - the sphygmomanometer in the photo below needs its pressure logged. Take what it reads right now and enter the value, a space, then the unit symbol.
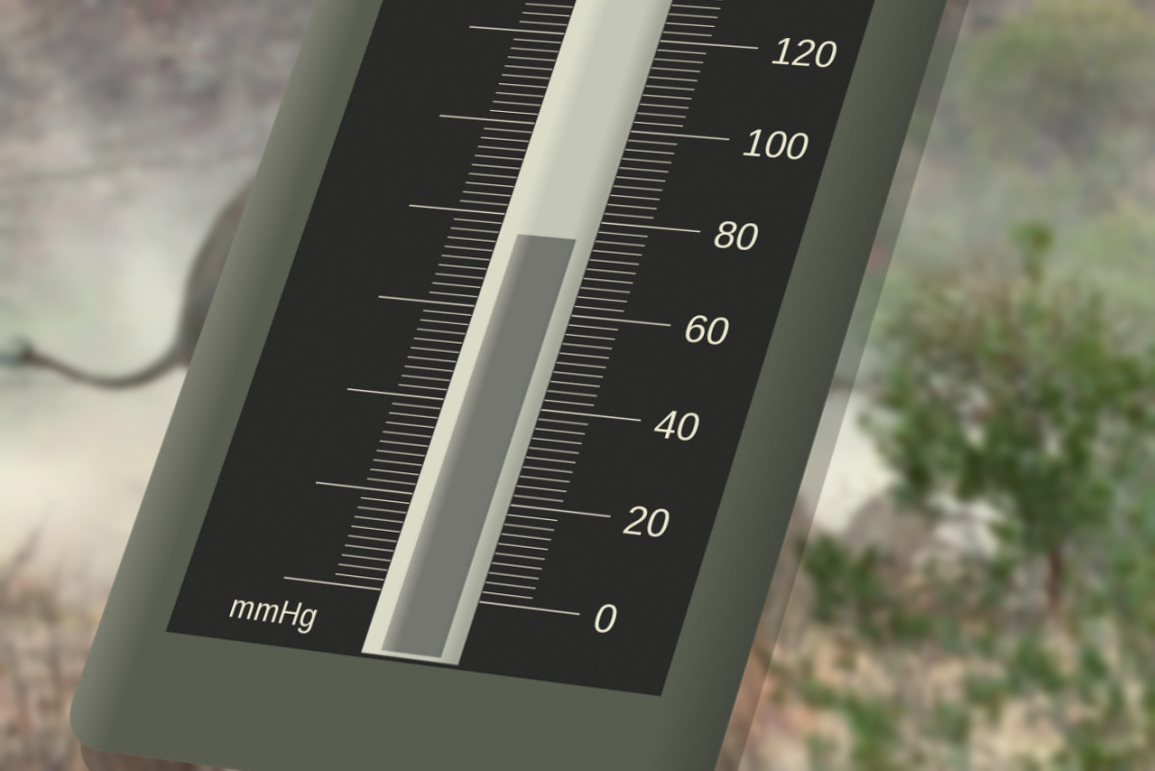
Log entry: 76 mmHg
